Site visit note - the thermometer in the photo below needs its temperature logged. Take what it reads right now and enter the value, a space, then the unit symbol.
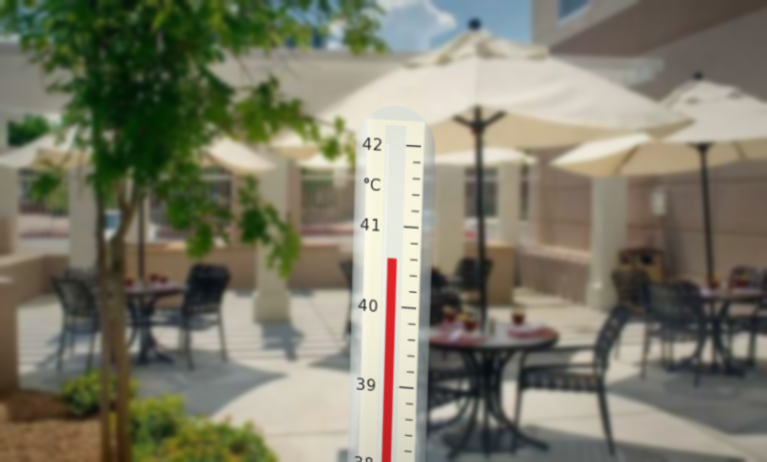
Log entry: 40.6 °C
